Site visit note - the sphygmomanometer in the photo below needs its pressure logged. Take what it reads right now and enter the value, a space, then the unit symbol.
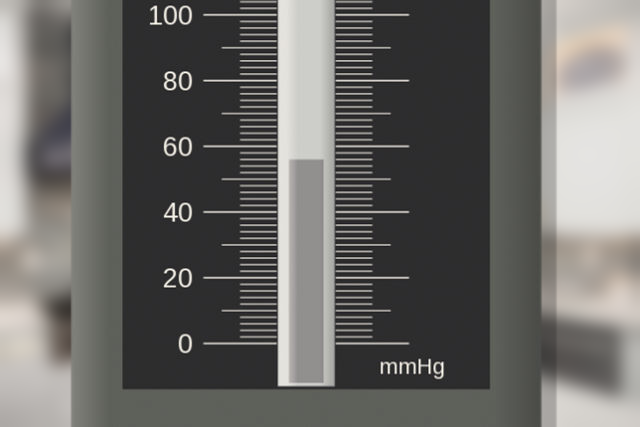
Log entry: 56 mmHg
